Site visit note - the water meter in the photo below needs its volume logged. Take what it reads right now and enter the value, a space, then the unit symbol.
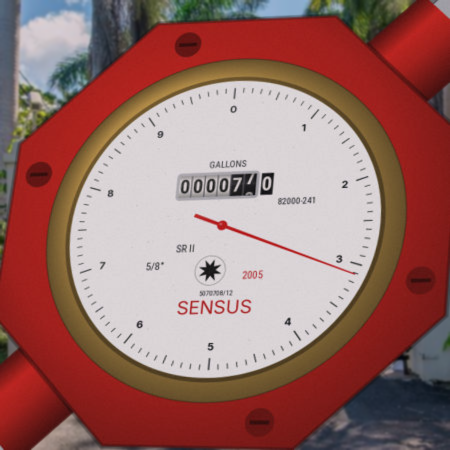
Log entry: 773.1 gal
